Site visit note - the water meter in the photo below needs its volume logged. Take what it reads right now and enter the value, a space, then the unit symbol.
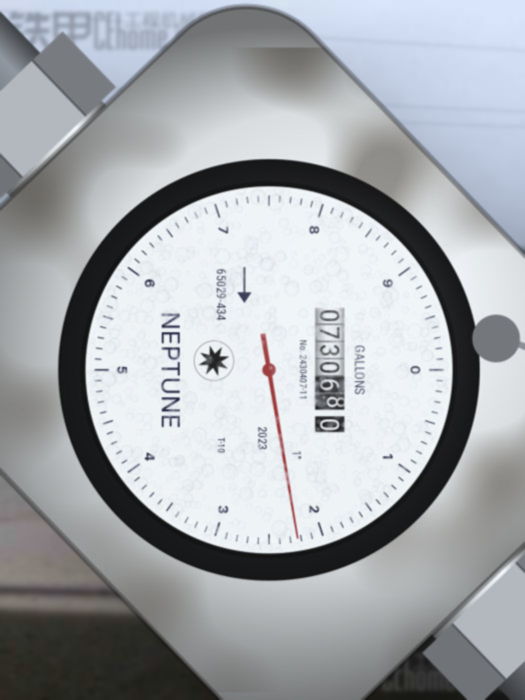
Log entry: 730682.2 gal
